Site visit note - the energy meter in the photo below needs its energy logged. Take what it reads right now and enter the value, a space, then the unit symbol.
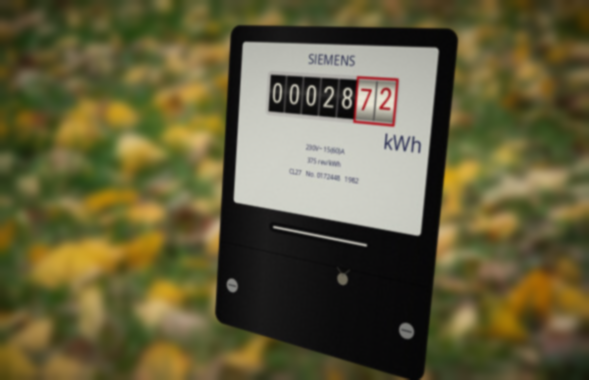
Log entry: 28.72 kWh
